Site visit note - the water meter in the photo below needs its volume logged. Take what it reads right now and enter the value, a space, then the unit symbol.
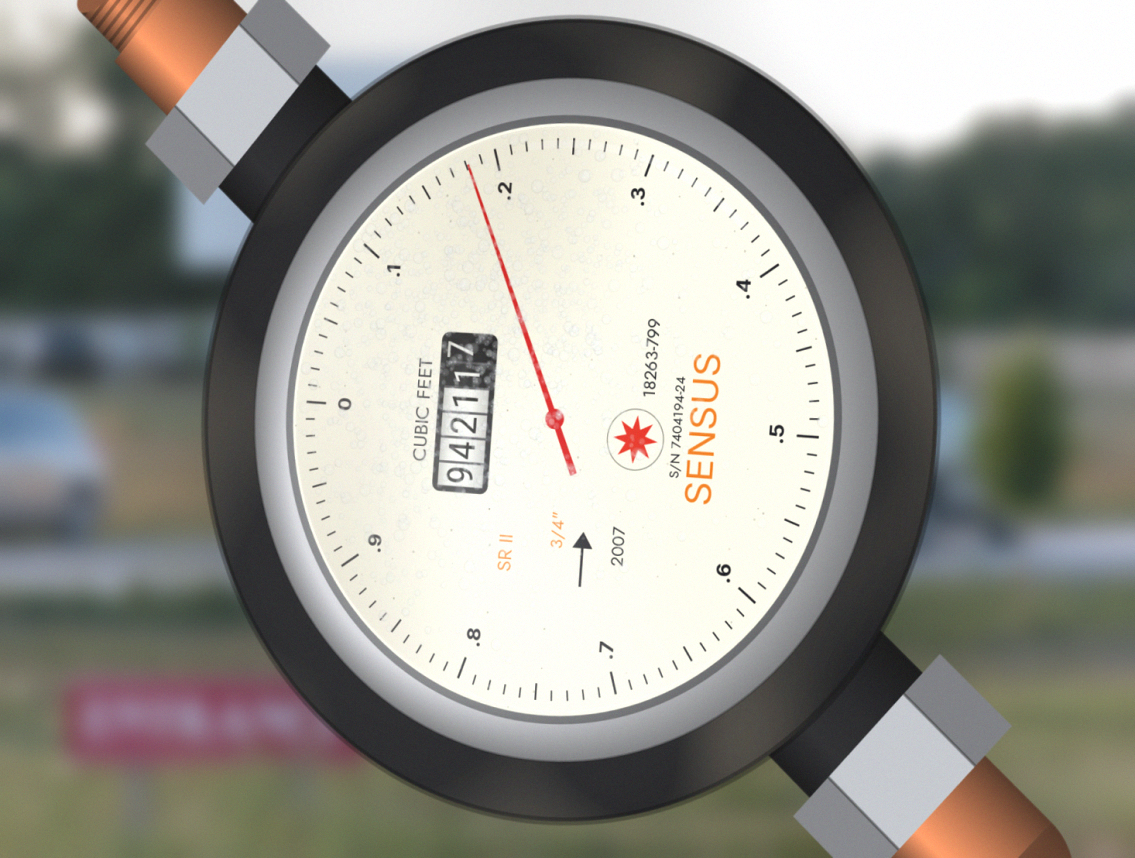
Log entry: 942117.18 ft³
